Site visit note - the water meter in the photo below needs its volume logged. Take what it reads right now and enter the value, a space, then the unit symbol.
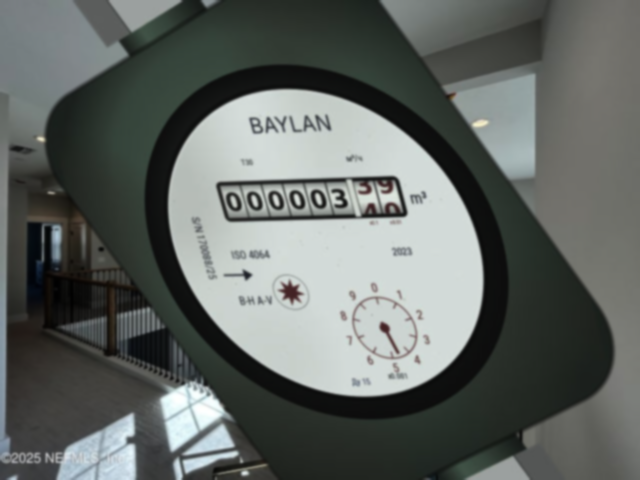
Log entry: 3.394 m³
